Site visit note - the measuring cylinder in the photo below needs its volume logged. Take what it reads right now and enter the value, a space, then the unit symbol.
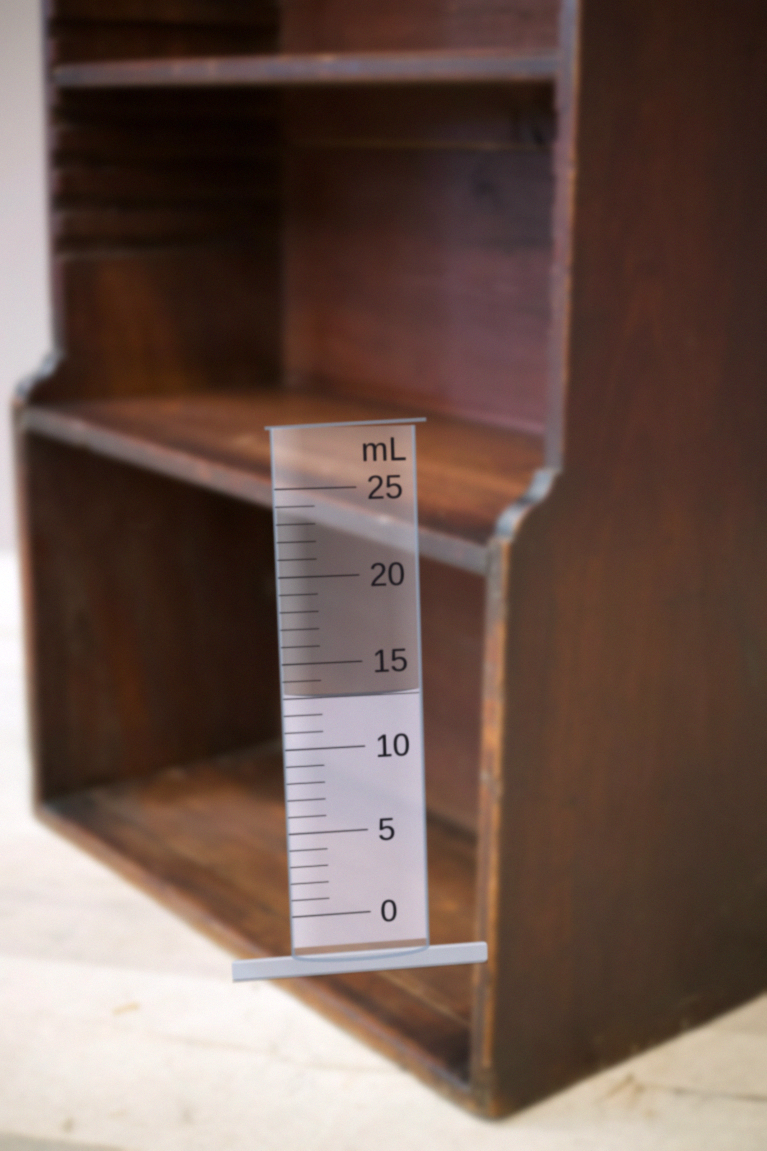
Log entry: 13 mL
